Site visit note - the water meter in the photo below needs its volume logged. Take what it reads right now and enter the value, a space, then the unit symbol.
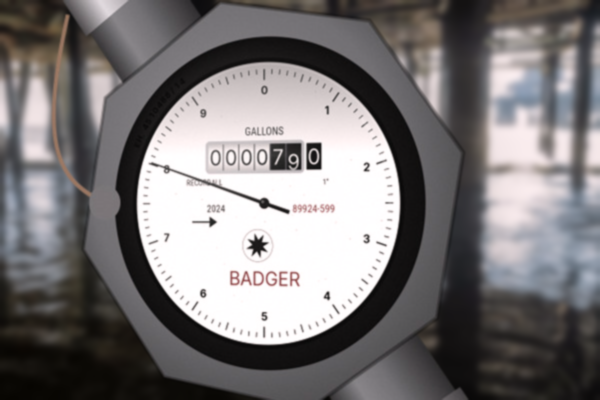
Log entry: 788.0 gal
